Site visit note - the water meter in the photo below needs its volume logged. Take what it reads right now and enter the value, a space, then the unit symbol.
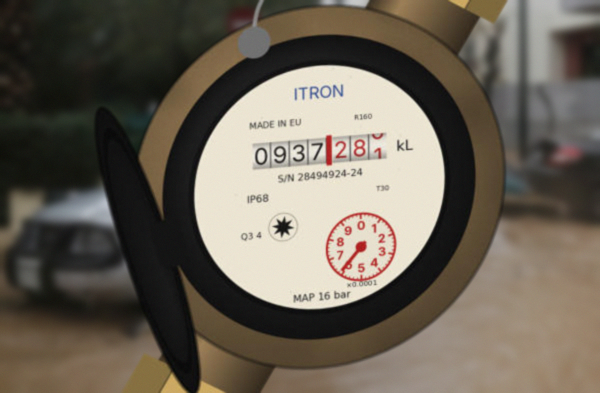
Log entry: 937.2806 kL
